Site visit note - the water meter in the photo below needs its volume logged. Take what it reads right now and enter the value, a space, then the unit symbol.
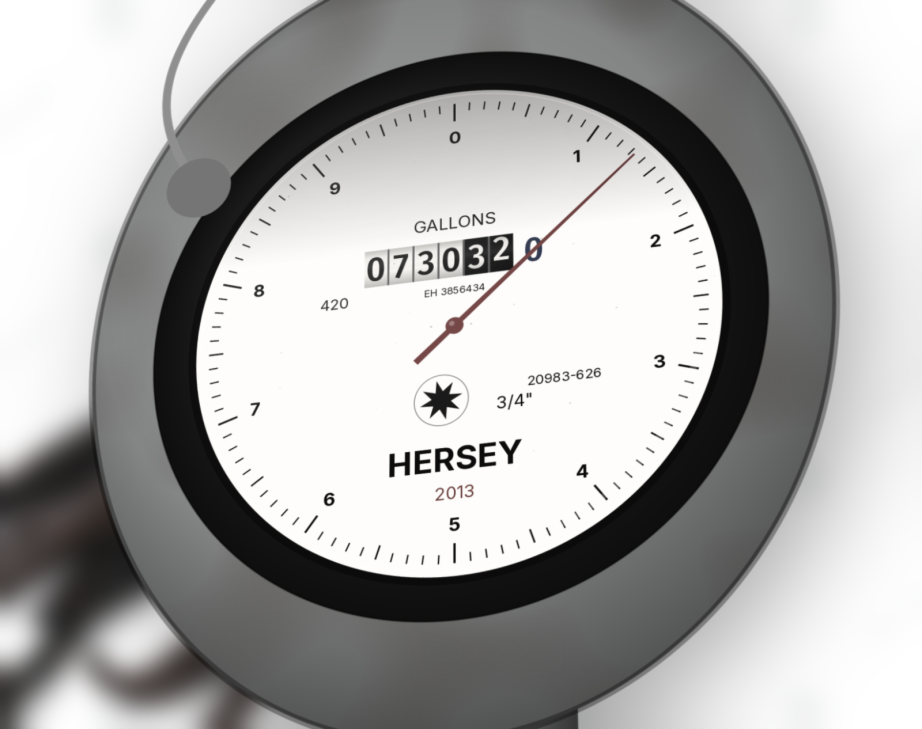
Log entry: 730321.3 gal
